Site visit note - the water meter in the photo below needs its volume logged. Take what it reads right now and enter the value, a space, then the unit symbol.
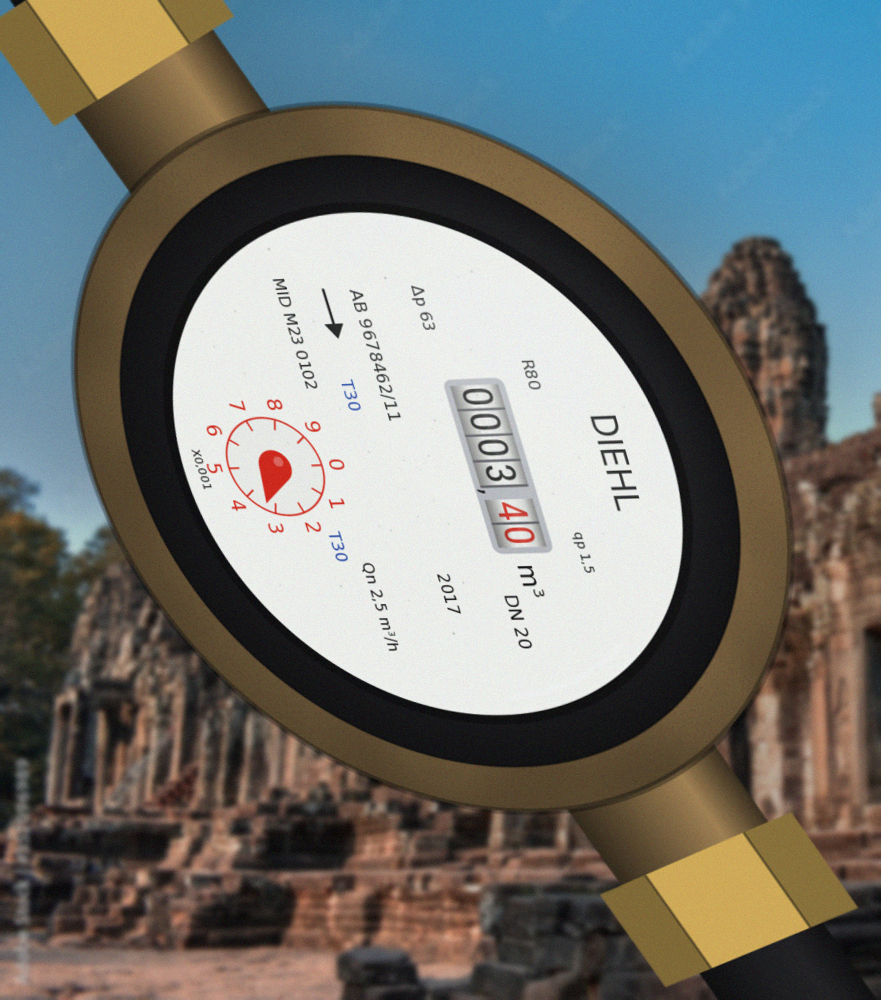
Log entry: 3.403 m³
